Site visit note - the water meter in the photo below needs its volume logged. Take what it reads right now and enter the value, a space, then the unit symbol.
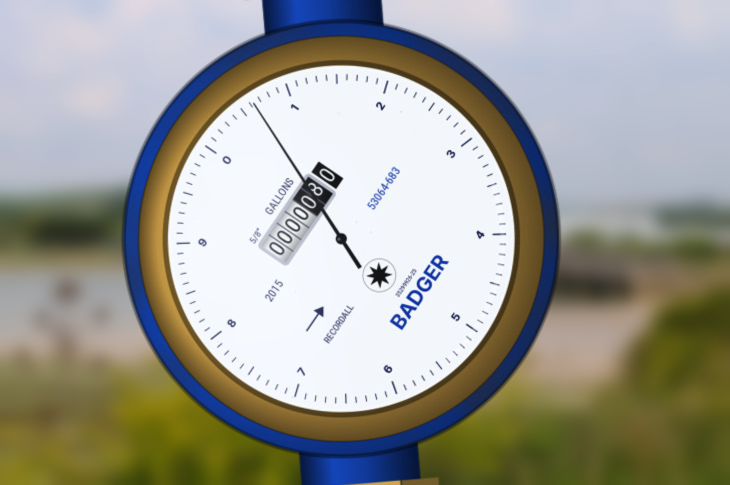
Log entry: 80.6 gal
